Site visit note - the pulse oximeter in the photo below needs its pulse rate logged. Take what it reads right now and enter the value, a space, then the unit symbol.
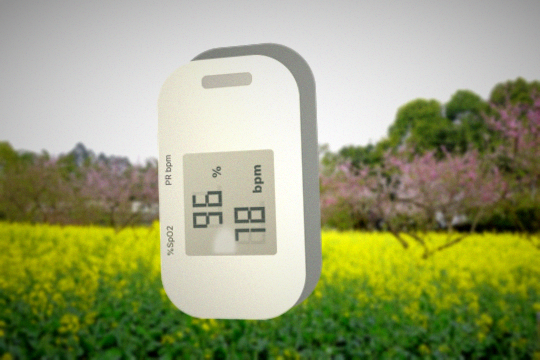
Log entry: 78 bpm
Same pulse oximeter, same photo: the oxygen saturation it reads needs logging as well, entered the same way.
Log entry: 96 %
